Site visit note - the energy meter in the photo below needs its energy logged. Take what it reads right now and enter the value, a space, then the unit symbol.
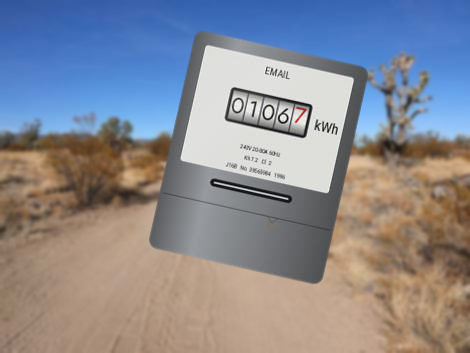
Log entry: 106.7 kWh
